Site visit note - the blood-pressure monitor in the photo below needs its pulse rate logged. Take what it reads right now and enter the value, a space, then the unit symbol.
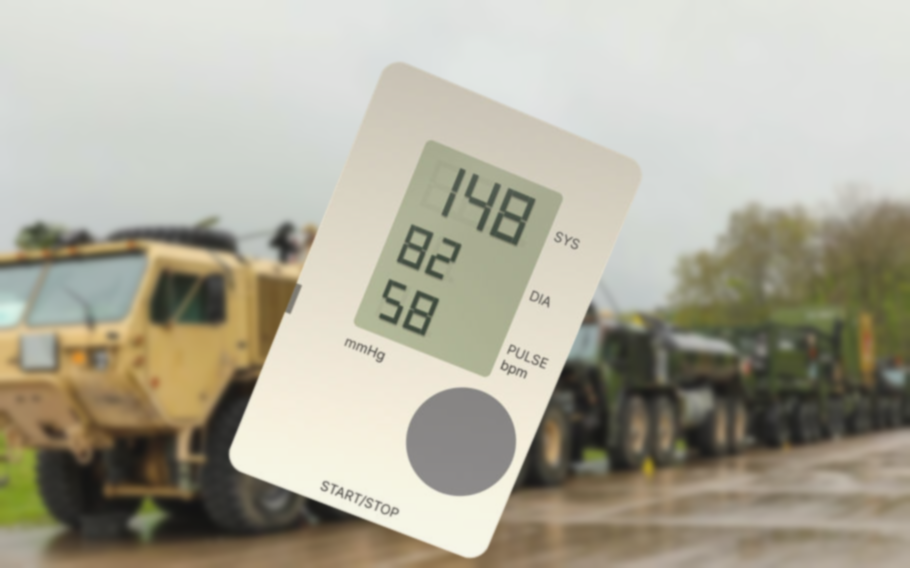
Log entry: 58 bpm
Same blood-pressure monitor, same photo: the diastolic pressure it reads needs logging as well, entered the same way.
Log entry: 82 mmHg
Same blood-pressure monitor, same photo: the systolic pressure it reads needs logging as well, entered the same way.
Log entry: 148 mmHg
